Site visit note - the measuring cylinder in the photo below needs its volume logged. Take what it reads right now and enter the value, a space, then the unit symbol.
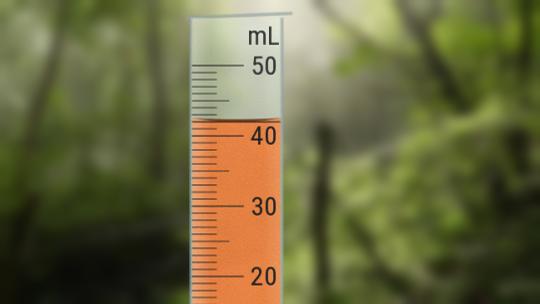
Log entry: 42 mL
